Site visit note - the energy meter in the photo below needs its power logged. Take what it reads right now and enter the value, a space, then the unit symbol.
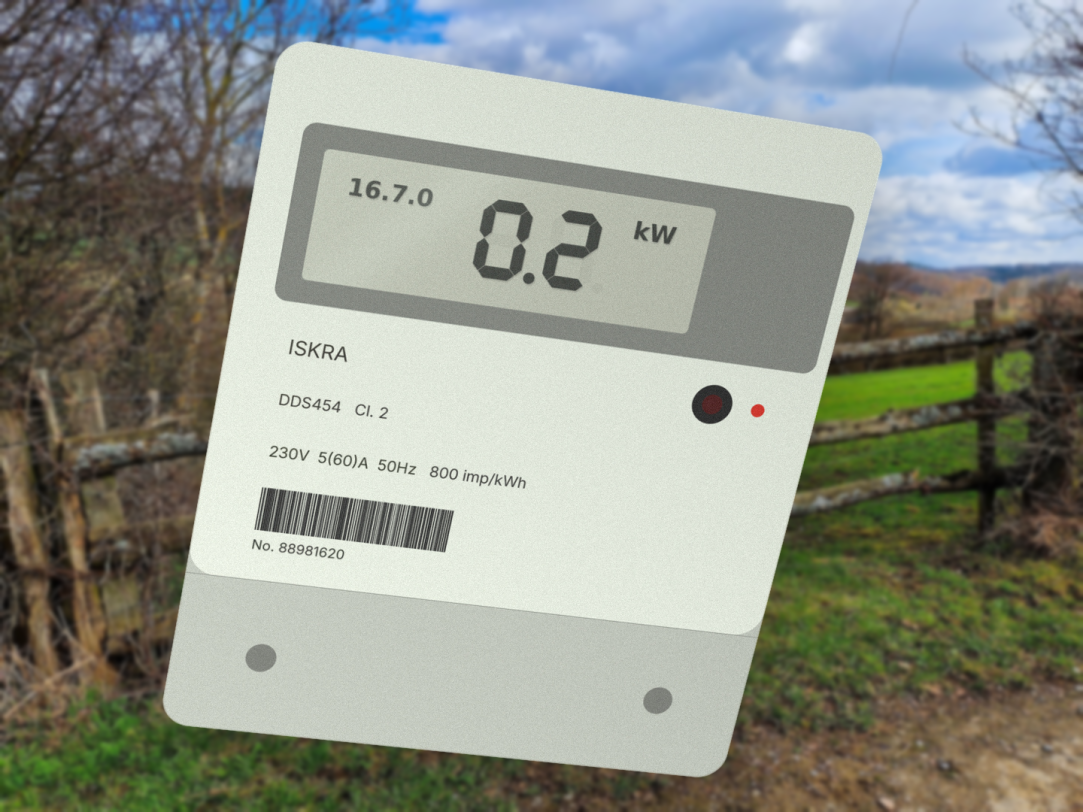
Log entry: 0.2 kW
